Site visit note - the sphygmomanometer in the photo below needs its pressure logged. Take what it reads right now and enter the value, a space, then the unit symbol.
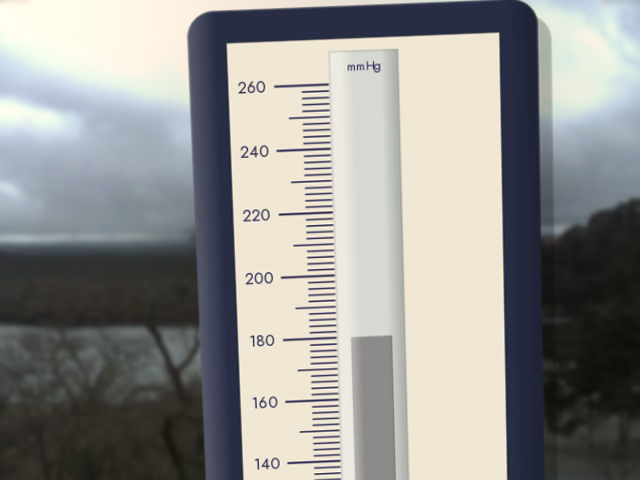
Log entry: 180 mmHg
